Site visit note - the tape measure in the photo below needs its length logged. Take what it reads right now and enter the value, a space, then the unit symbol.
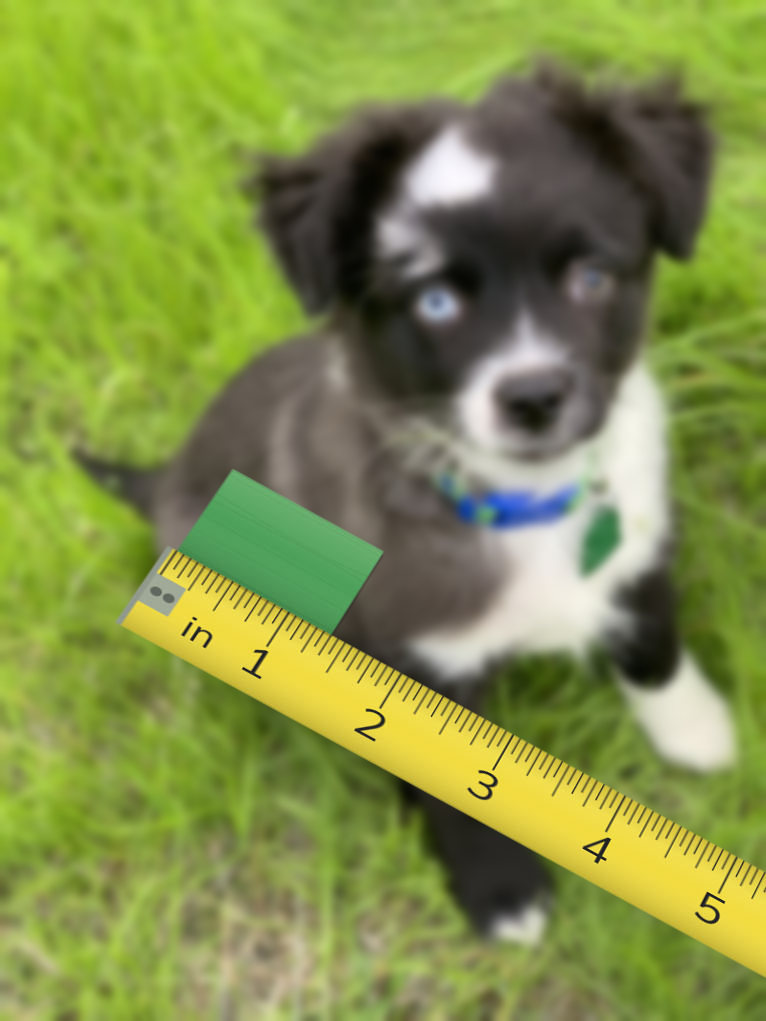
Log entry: 1.375 in
